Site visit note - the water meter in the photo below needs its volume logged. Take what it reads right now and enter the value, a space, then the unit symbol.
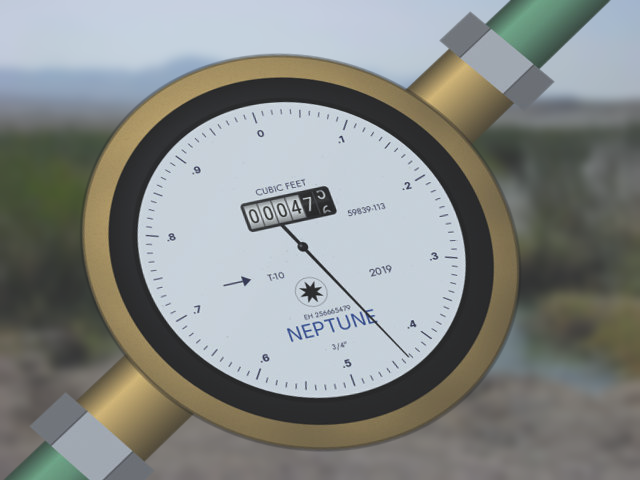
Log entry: 475.43 ft³
